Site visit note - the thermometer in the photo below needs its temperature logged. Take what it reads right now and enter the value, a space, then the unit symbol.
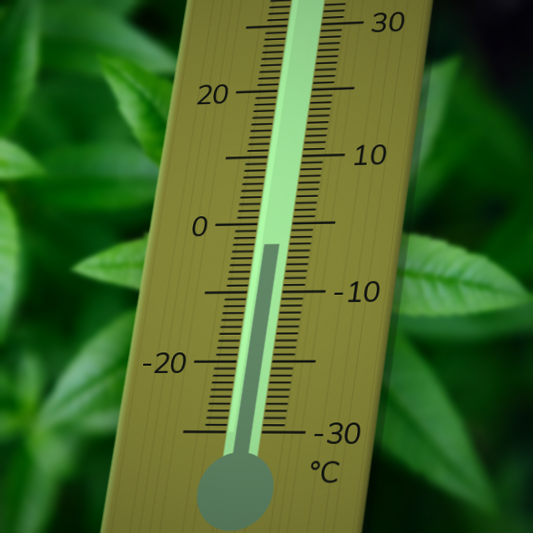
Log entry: -3 °C
